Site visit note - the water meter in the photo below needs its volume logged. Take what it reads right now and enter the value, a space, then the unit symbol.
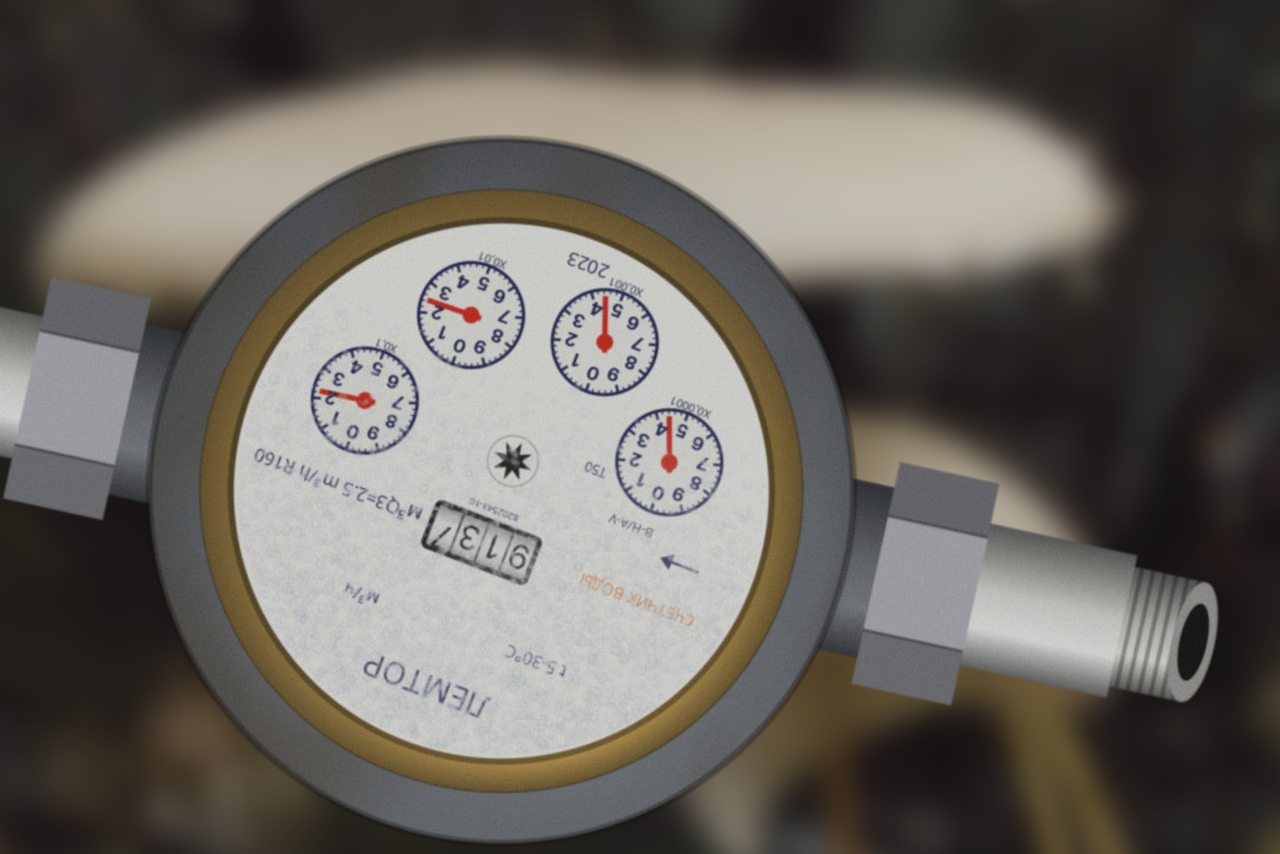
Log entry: 9137.2244 m³
